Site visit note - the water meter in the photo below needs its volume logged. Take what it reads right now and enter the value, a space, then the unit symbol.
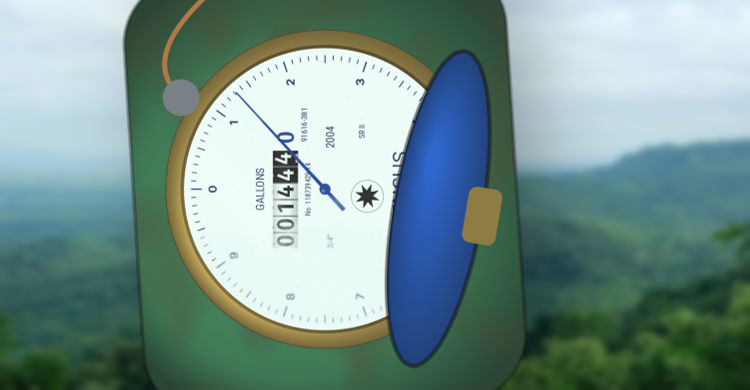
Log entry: 14441.3 gal
